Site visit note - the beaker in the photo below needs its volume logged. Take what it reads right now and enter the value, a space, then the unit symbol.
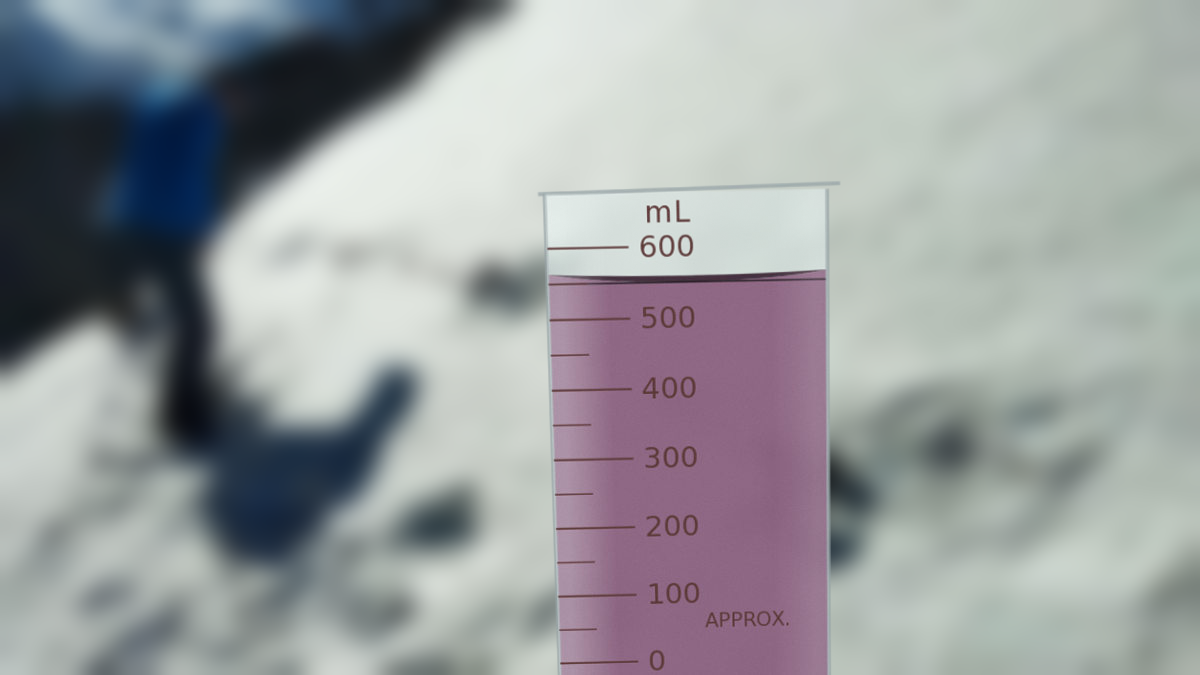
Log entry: 550 mL
